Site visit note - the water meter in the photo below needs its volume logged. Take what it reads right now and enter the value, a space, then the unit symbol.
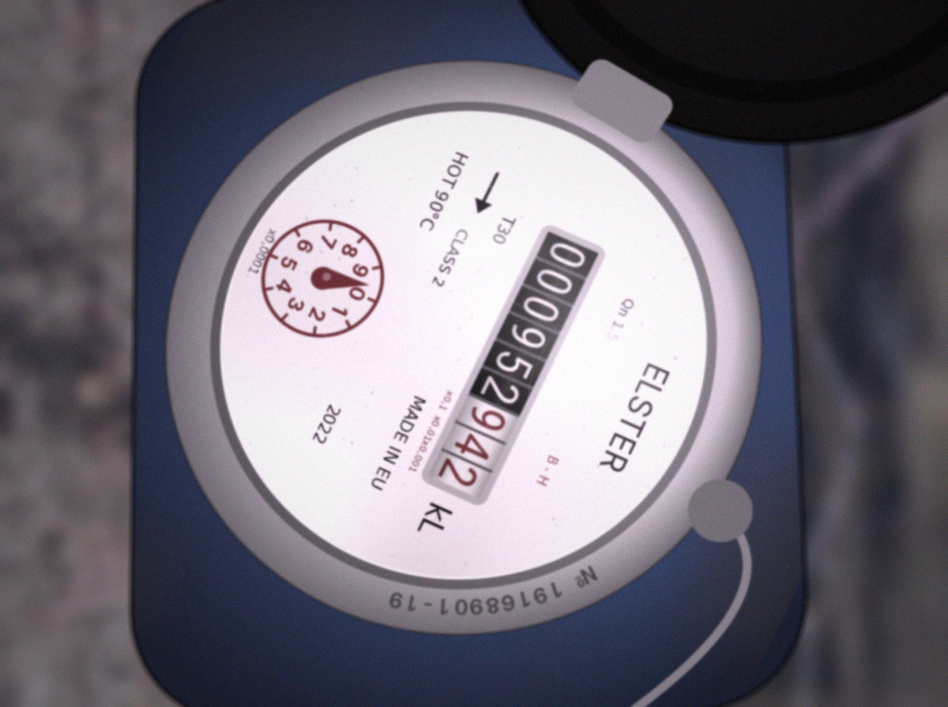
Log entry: 952.9419 kL
